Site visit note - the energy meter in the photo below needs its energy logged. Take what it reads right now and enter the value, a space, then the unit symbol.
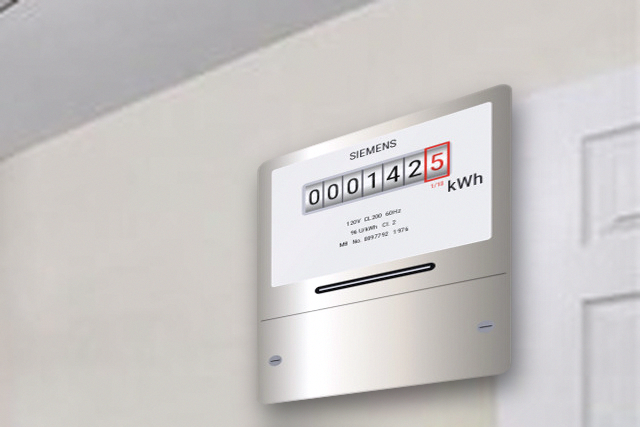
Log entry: 142.5 kWh
